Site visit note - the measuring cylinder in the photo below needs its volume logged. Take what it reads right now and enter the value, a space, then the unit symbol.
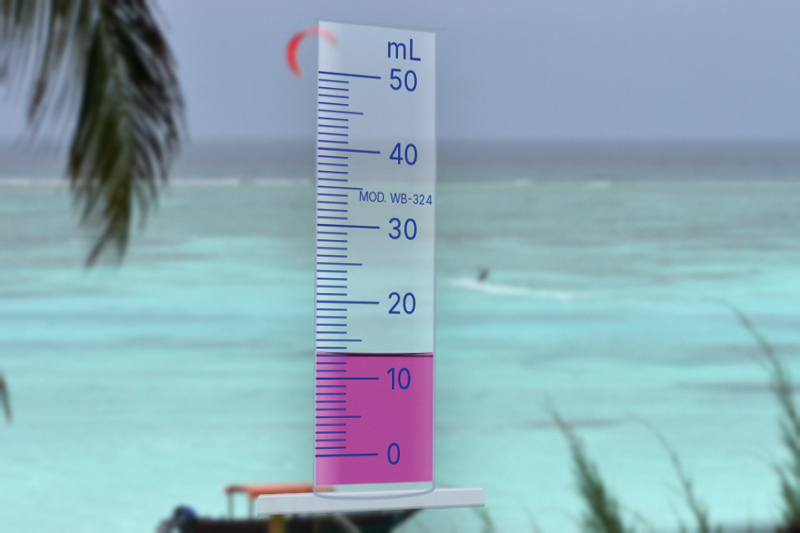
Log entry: 13 mL
